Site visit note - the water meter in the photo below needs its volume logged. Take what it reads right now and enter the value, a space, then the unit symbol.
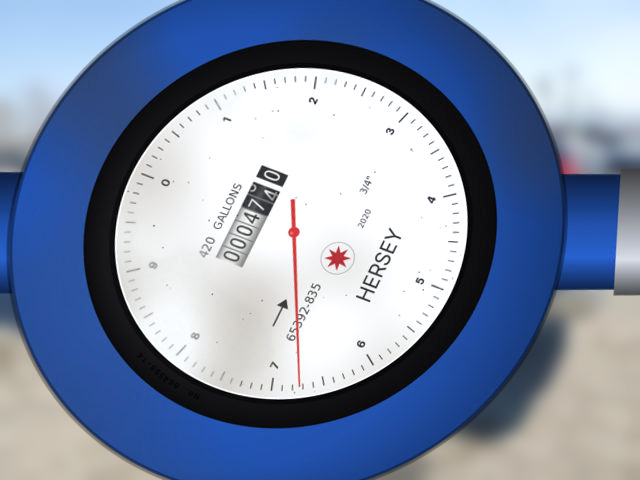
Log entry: 4736.7 gal
